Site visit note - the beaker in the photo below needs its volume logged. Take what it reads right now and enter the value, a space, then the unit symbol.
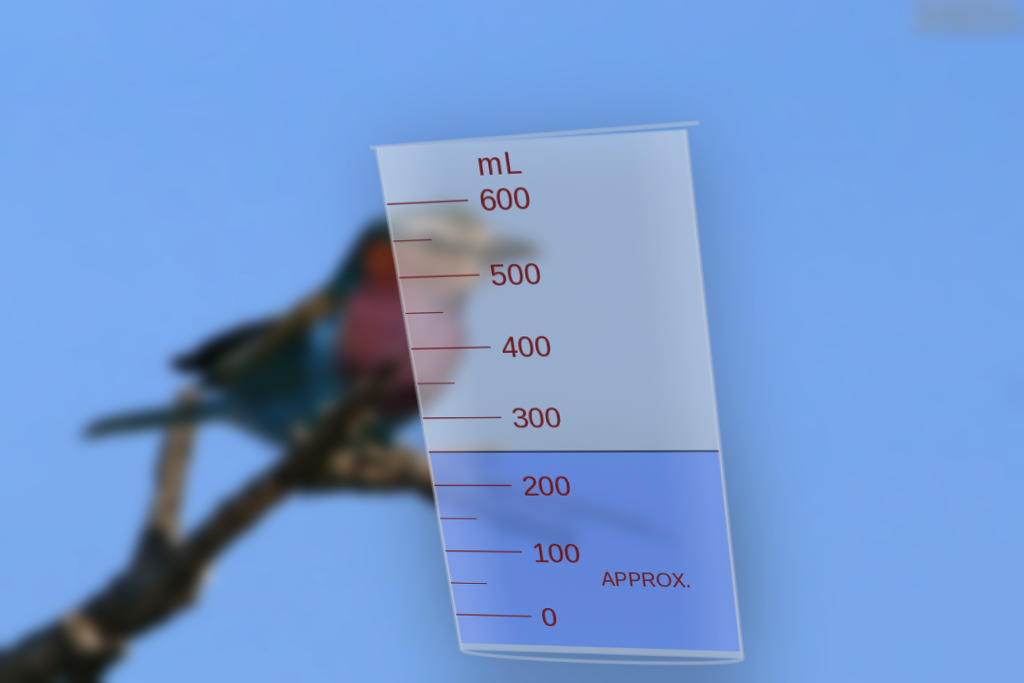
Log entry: 250 mL
